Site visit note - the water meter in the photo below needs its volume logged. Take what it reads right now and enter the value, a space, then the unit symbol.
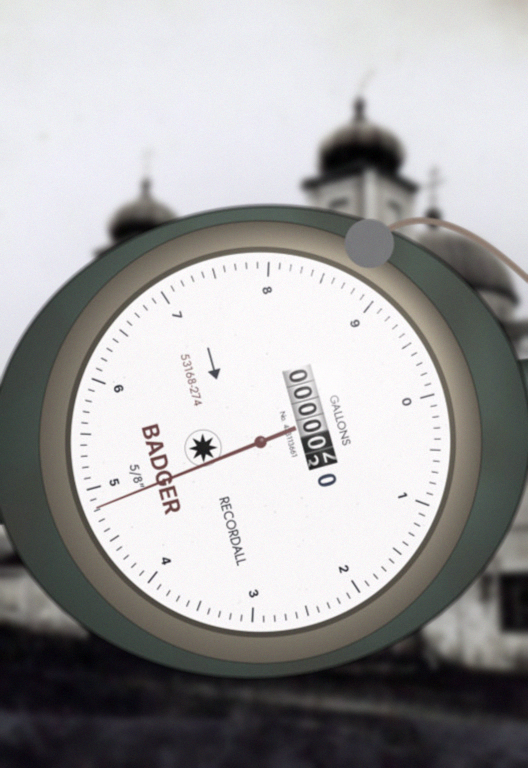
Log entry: 24.8 gal
